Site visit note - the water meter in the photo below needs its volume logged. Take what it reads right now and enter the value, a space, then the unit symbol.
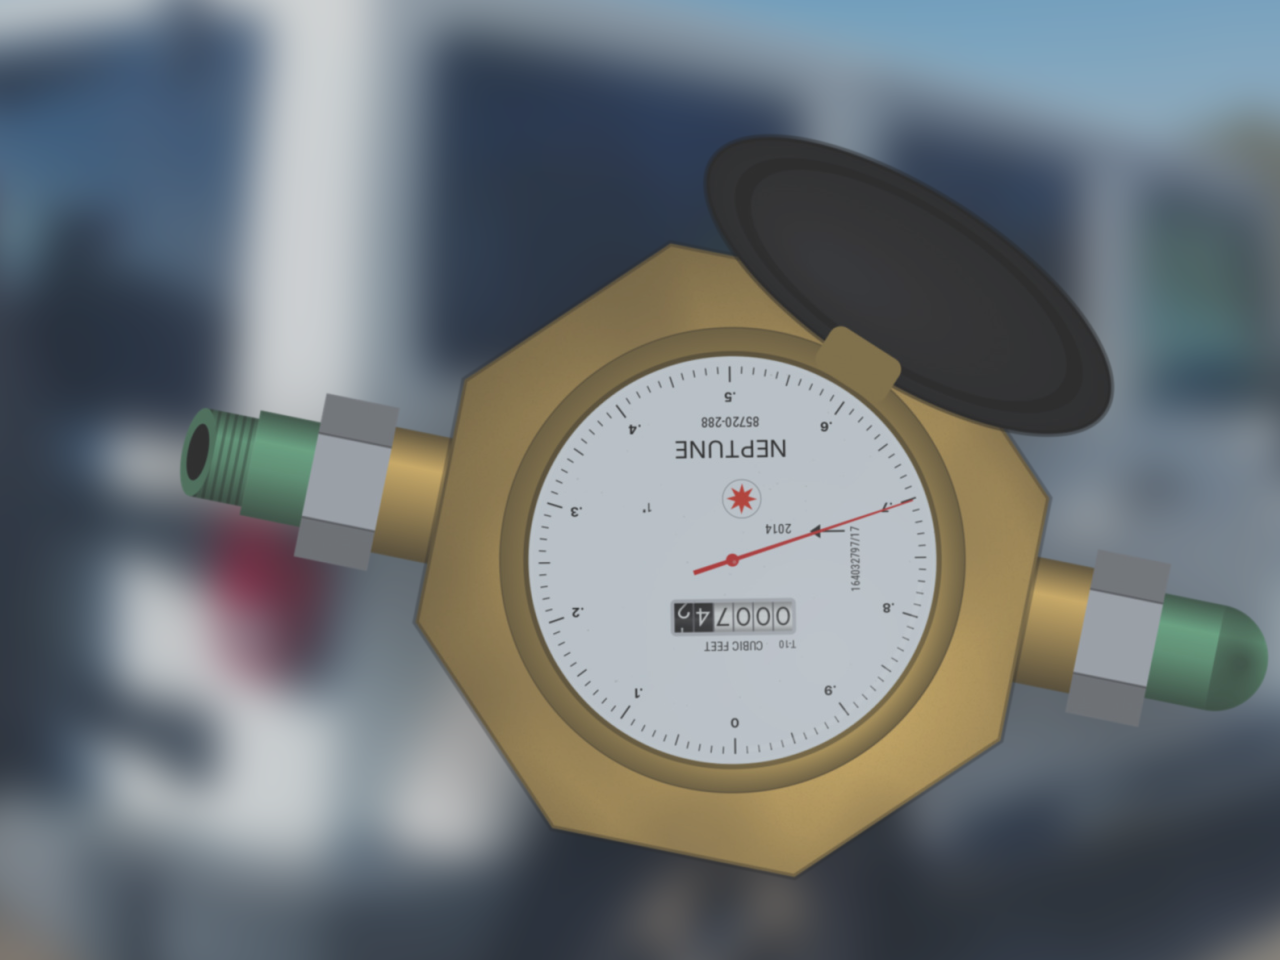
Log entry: 741.70 ft³
